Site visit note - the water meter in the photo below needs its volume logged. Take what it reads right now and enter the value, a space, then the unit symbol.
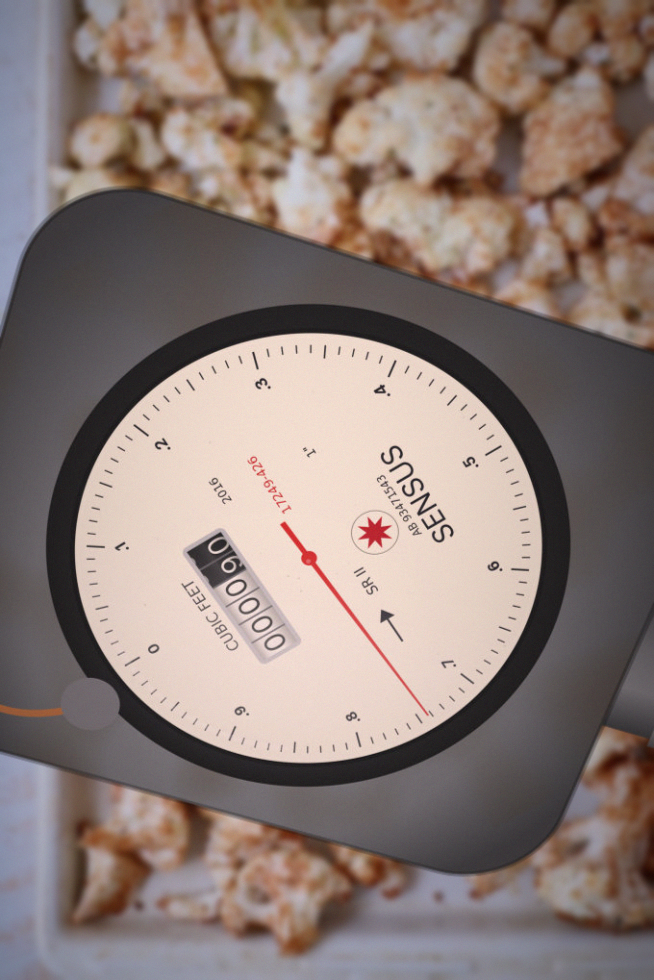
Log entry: 89.74 ft³
